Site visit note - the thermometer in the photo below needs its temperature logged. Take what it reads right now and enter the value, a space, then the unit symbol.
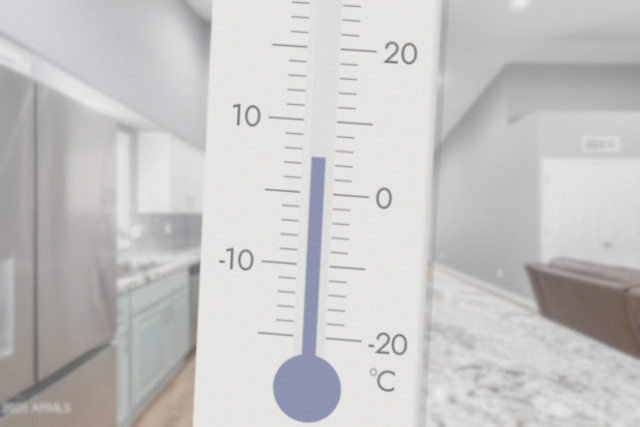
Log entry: 5 °C
